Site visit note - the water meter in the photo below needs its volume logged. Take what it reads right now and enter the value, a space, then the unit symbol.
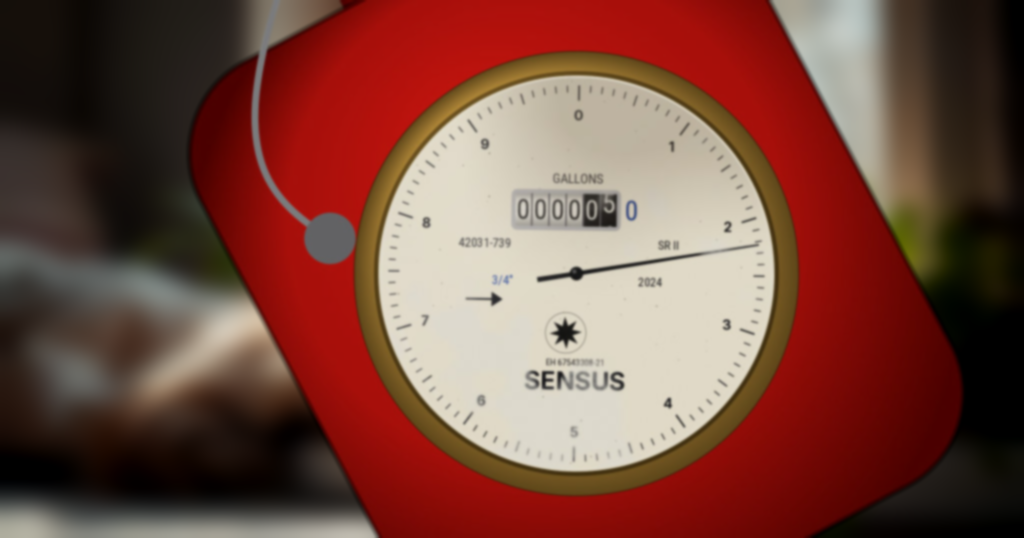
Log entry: 52.2 gal
